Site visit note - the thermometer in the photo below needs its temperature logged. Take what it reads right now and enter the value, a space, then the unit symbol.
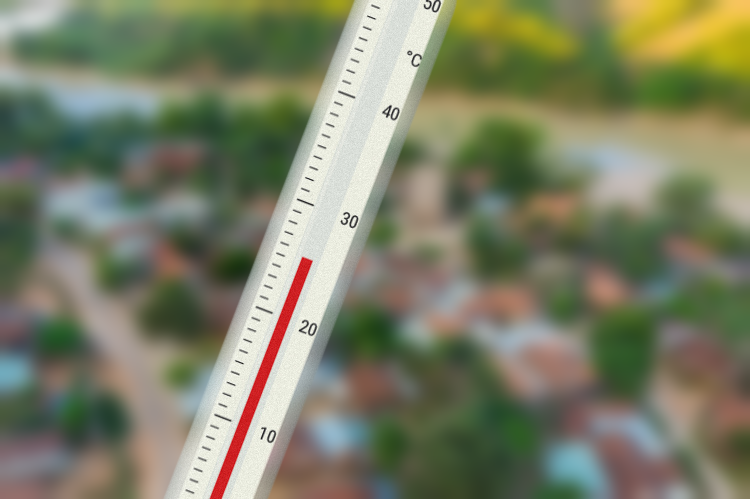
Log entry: 25.5 °C
